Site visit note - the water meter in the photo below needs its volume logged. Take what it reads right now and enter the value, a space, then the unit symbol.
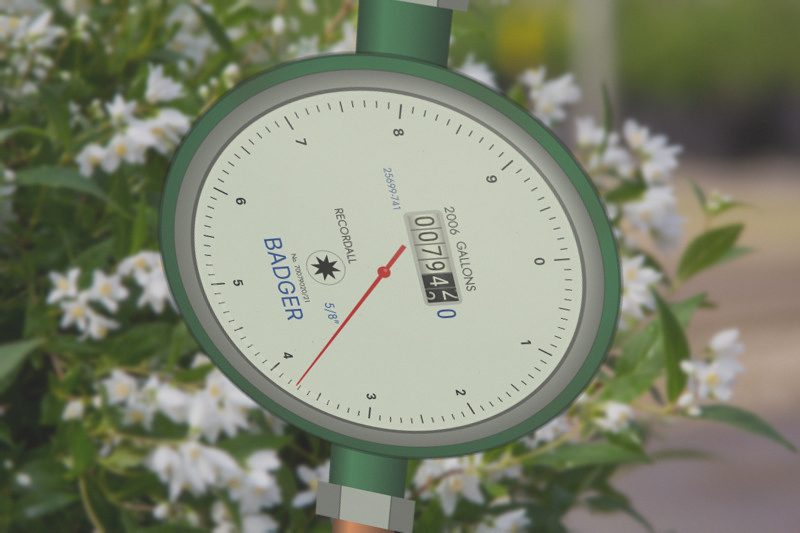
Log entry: 79423.7 gal
